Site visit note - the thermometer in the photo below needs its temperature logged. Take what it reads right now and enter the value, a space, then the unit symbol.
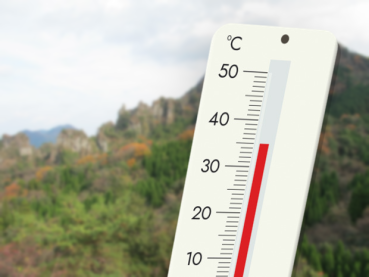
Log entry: 35 °C
